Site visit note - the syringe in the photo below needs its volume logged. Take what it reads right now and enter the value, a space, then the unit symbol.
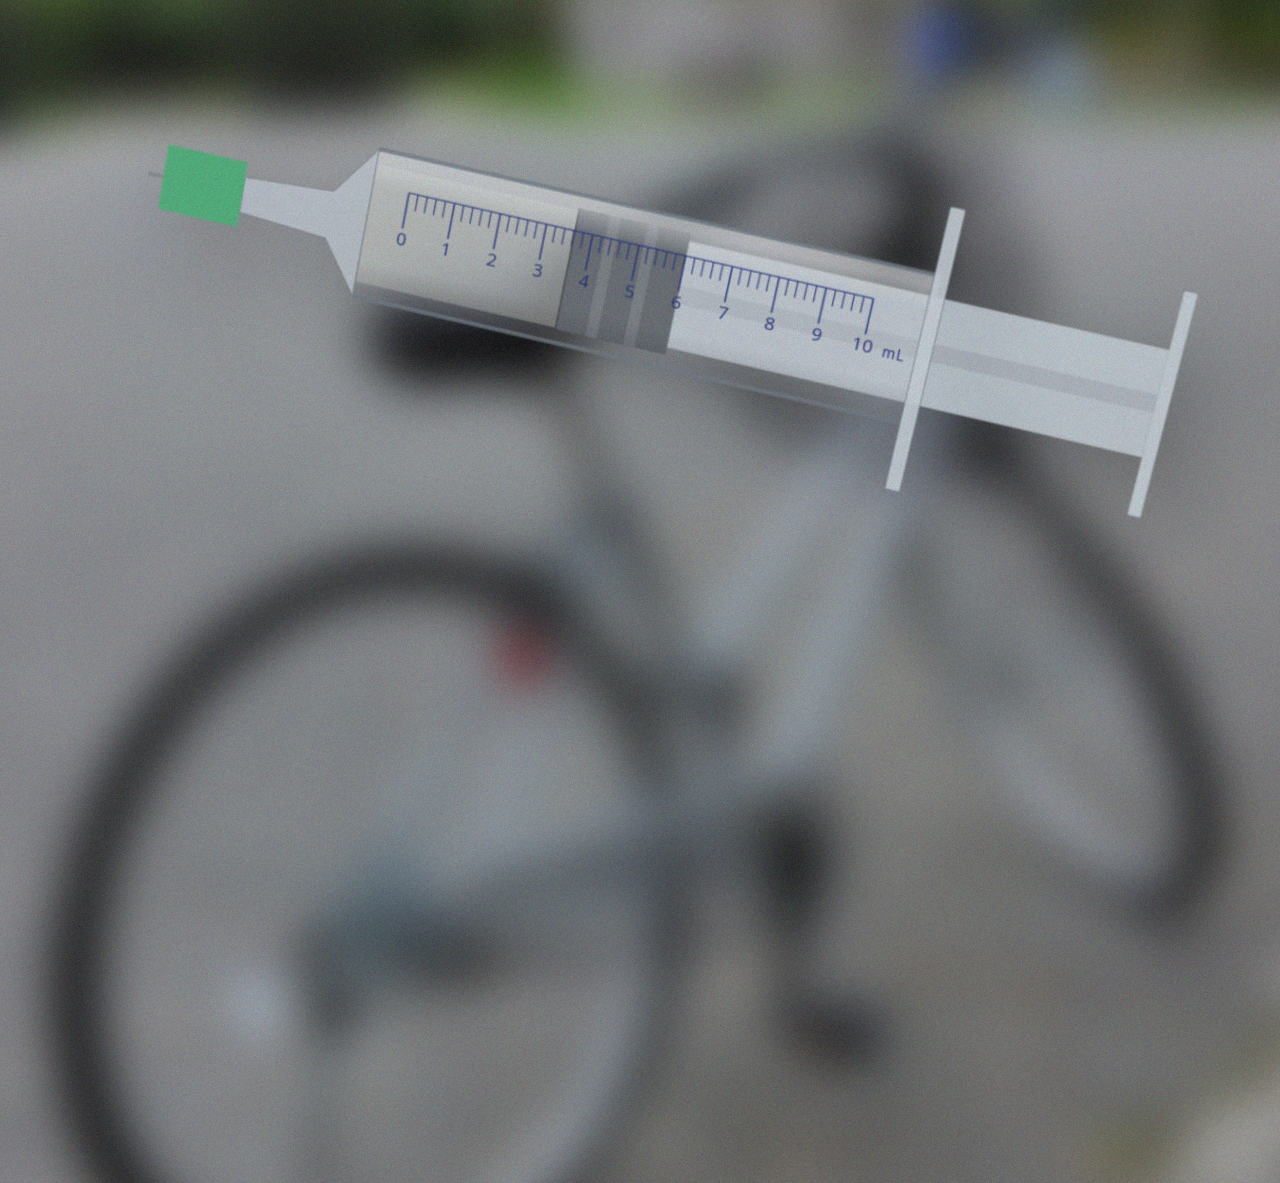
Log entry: 3.6 mL
